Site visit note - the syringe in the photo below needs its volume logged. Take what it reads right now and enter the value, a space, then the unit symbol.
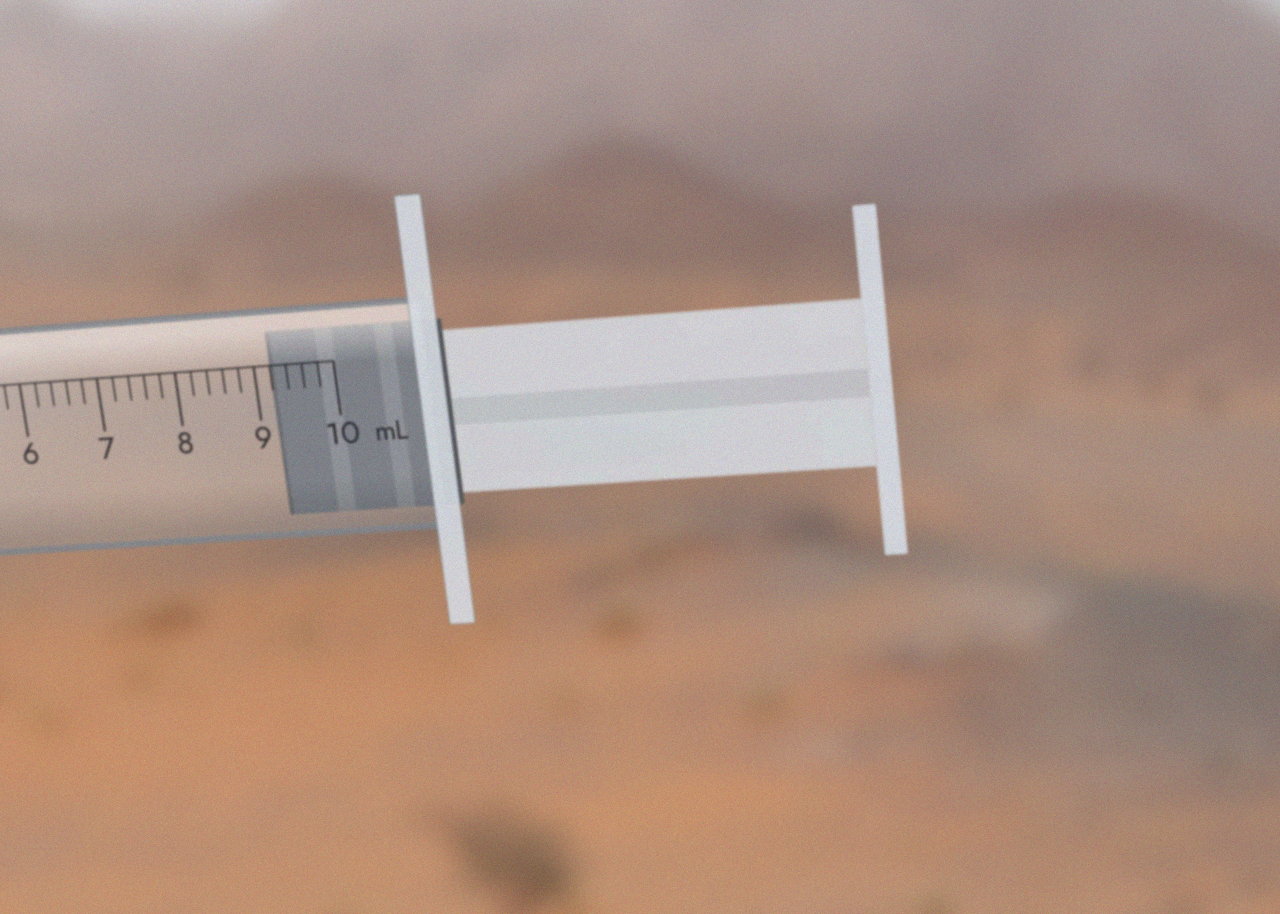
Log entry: 9.2 mL
